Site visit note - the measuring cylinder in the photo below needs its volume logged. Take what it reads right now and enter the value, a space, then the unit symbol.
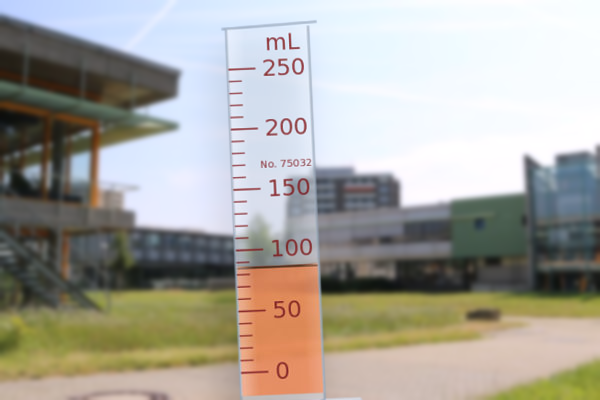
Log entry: 85 mL
